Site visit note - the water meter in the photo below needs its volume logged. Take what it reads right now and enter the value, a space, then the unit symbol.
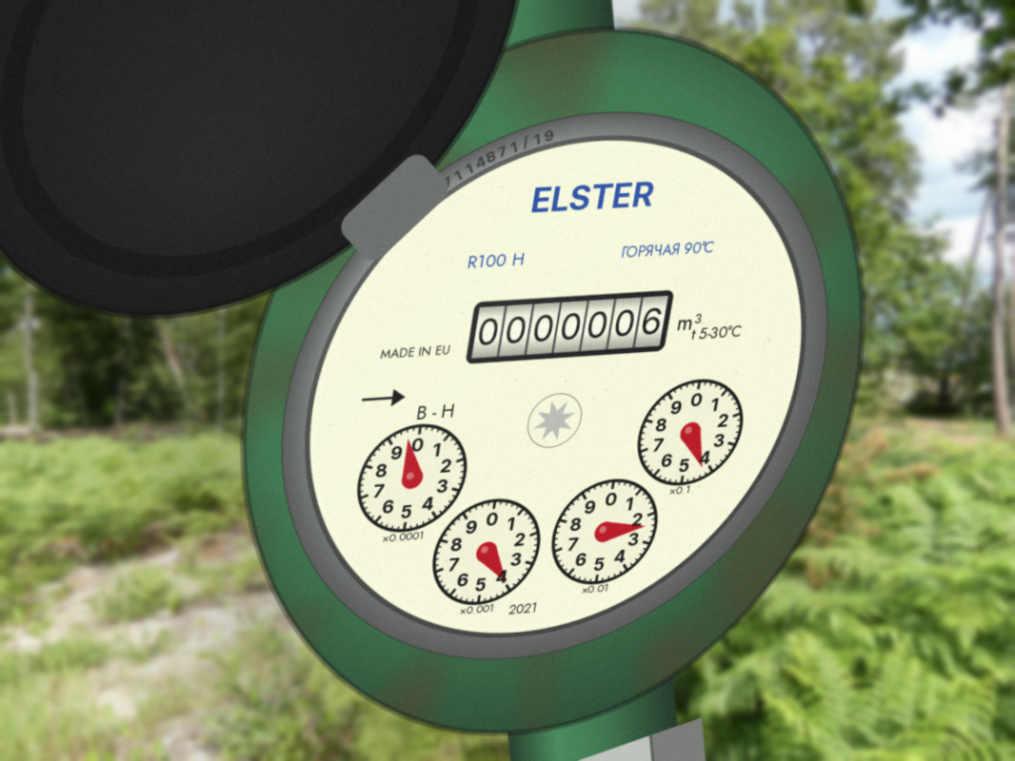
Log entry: 6.4239 m³
